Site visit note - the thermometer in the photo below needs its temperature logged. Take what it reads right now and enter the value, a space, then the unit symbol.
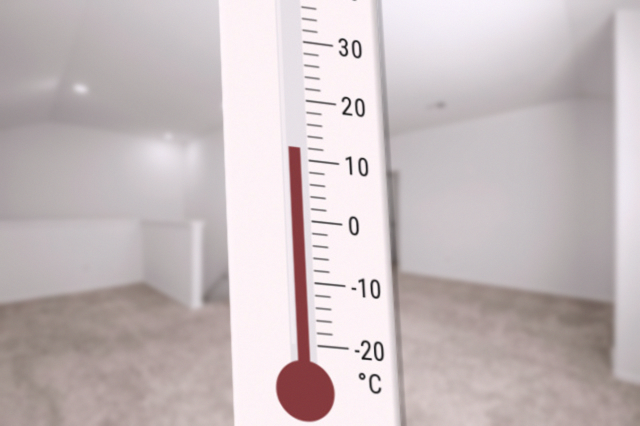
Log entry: 12 °C
